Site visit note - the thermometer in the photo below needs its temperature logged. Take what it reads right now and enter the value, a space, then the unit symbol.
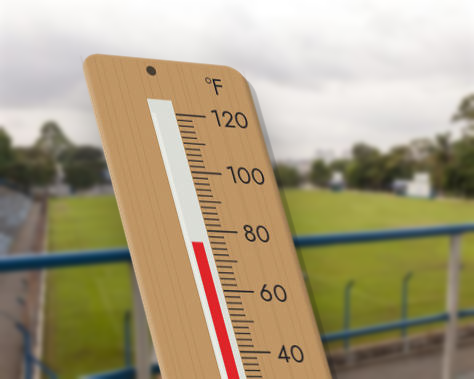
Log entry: 76 °F
